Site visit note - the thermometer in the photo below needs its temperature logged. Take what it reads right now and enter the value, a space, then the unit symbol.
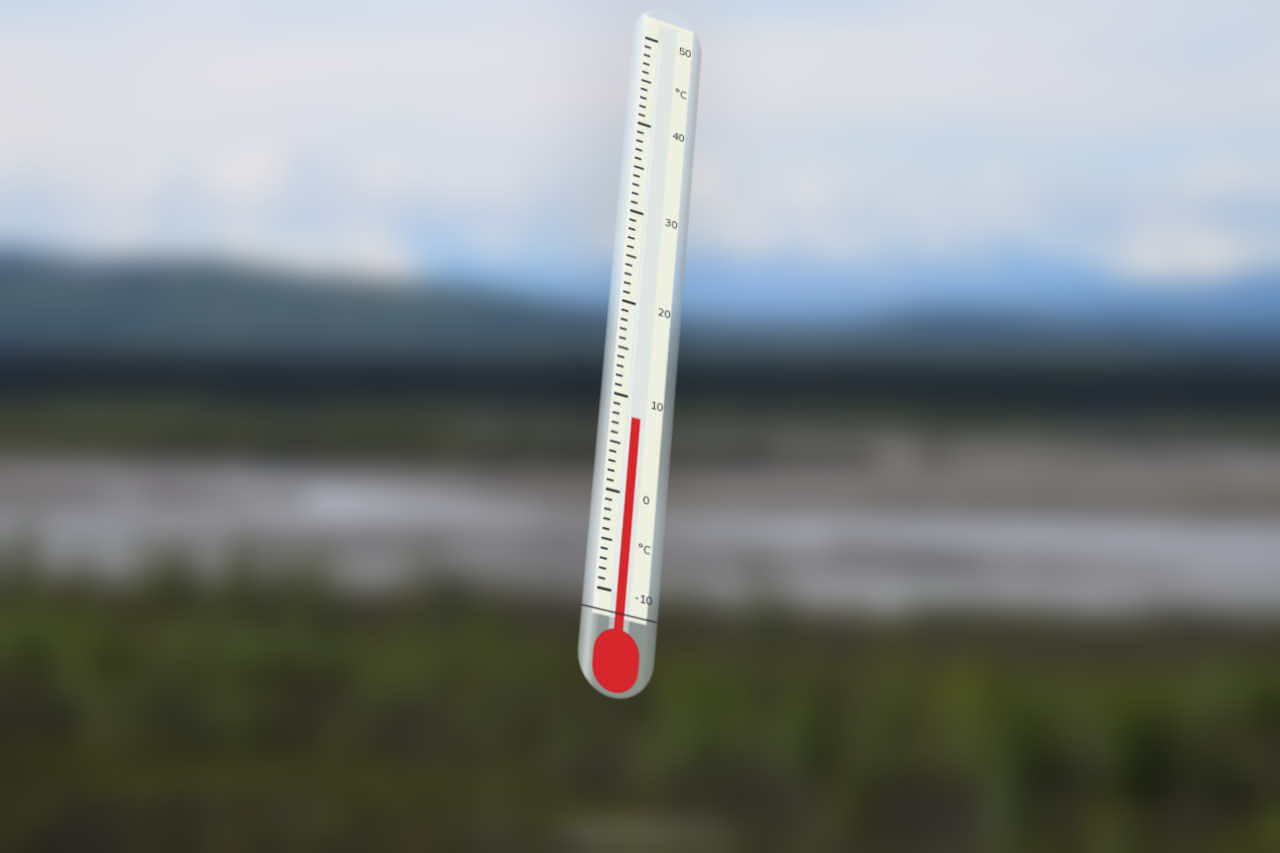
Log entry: 8 °C
